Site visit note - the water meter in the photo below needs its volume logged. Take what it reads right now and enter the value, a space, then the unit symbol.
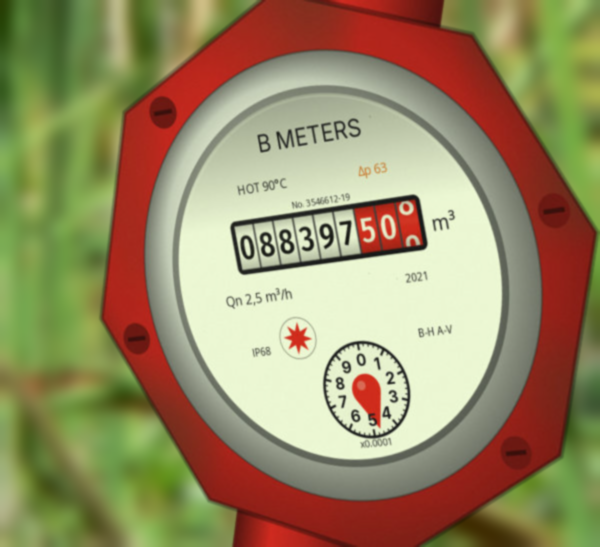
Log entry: 88397.5084 m³
